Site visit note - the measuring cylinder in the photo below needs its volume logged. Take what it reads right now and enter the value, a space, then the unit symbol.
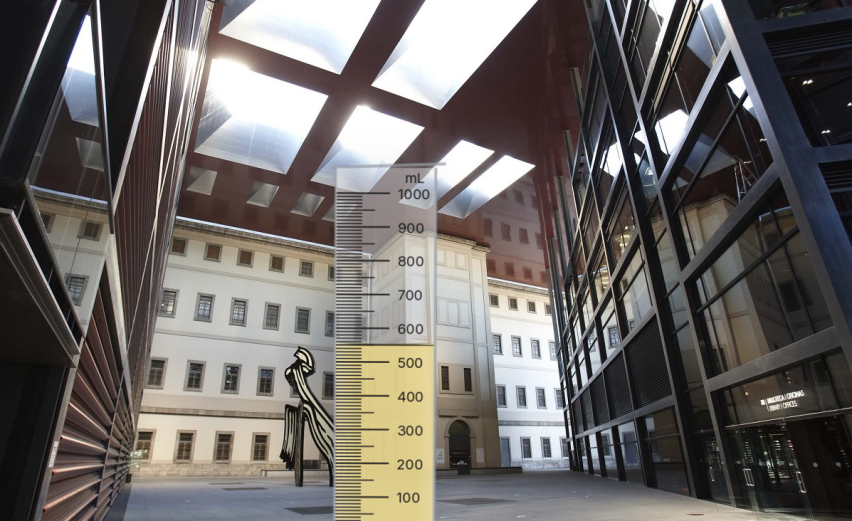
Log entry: 550 mL
